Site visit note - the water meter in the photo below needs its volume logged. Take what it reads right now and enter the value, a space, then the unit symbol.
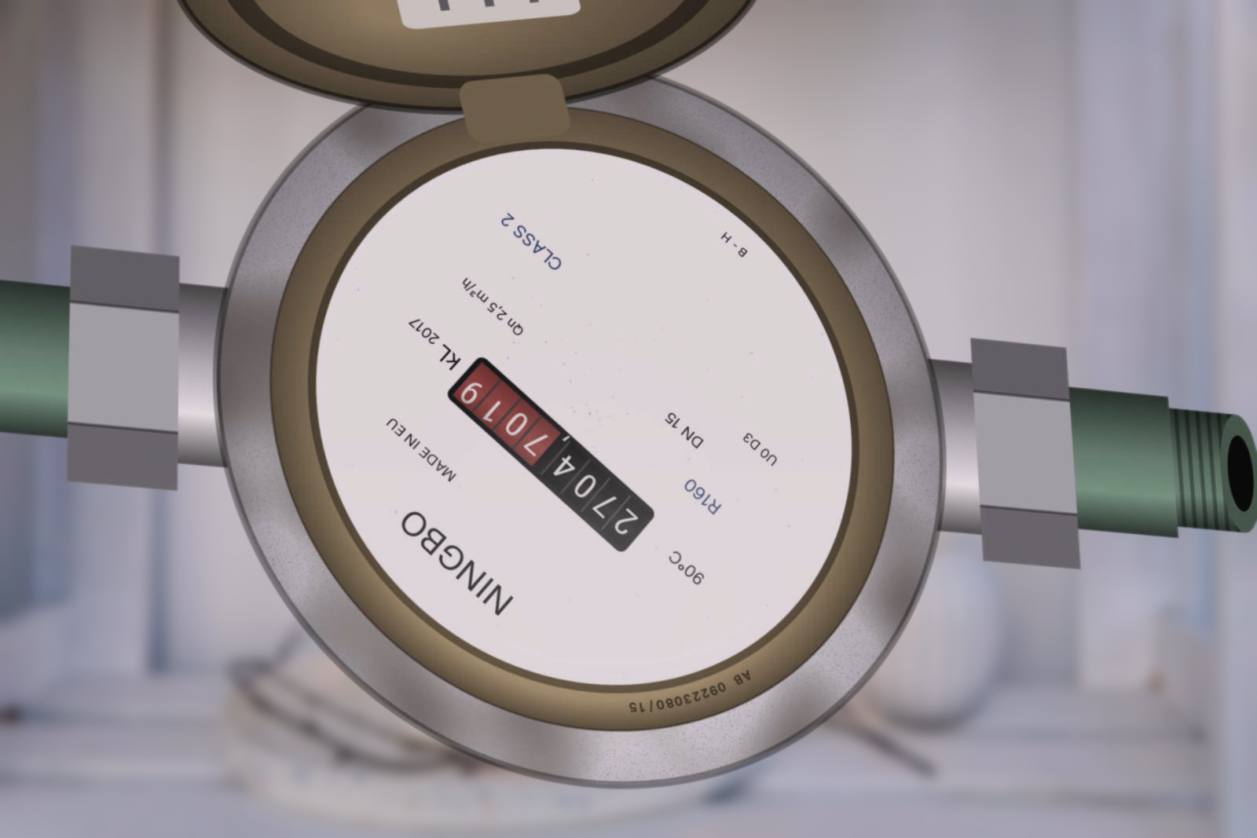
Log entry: 2704.7019 kL
